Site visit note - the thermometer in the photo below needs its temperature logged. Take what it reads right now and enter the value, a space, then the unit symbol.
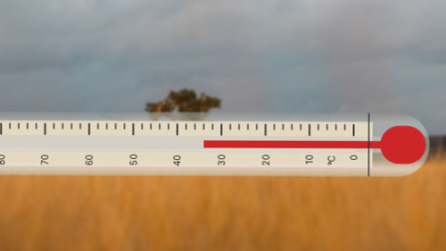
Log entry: 34 °C
